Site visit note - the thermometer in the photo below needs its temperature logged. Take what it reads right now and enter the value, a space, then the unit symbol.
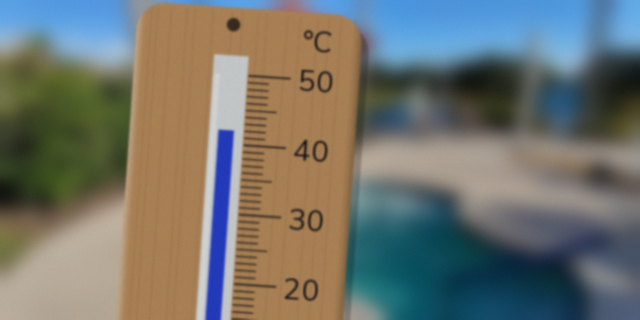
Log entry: 42 °C
